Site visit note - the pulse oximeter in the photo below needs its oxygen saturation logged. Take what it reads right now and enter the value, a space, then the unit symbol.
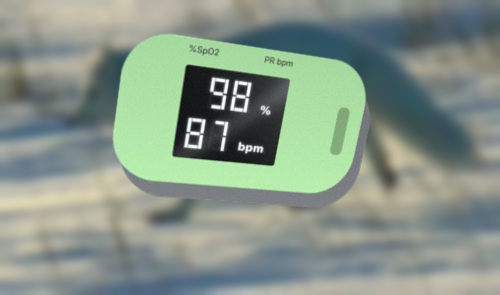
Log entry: 98 %
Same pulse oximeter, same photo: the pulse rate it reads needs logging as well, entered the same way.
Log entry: 87 bpm
